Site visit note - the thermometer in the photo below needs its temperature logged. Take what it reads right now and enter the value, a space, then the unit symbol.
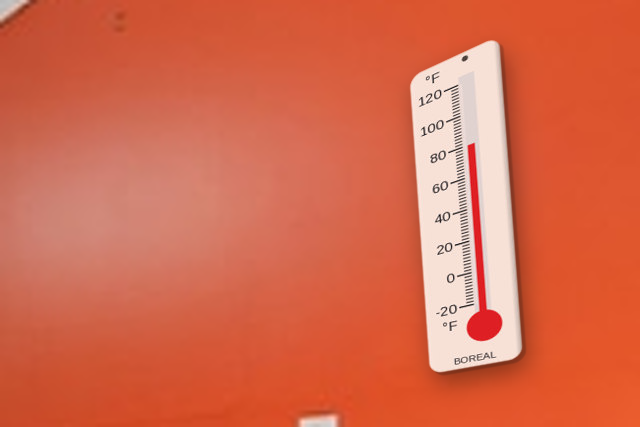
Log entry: 80 °F
